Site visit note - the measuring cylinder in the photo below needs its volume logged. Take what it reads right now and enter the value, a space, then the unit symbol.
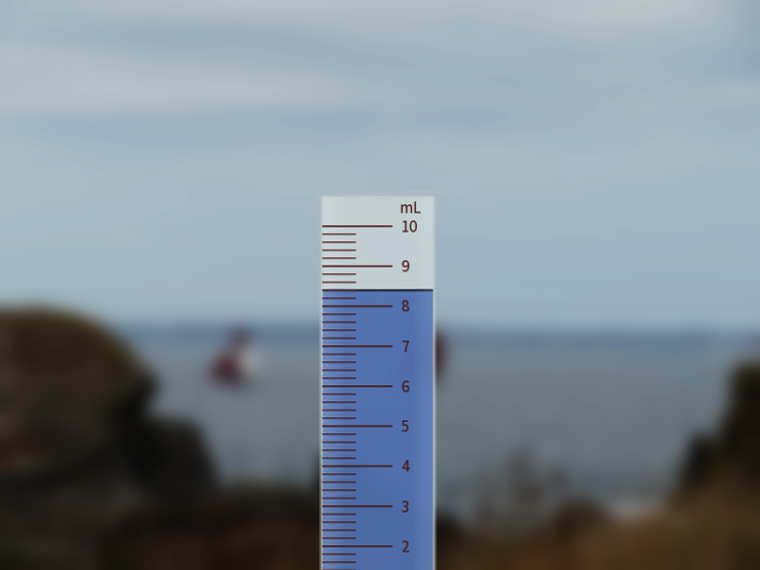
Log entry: 8.4 mL
